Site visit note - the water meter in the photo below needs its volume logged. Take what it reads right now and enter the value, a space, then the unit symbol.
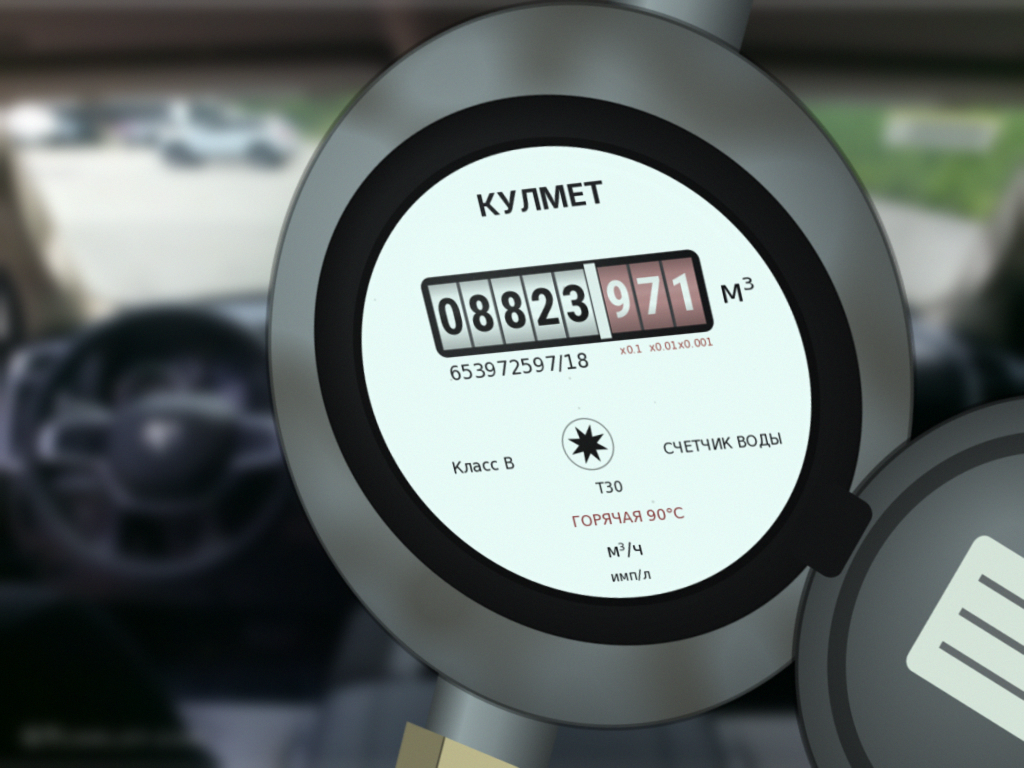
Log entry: 8823.971 m³
